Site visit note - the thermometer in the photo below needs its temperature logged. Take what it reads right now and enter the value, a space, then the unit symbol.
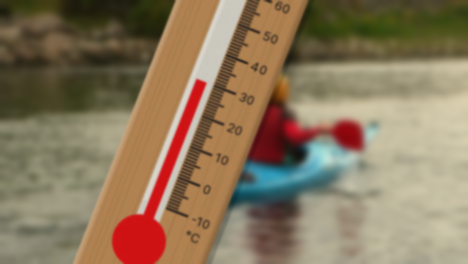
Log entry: 30 °C
